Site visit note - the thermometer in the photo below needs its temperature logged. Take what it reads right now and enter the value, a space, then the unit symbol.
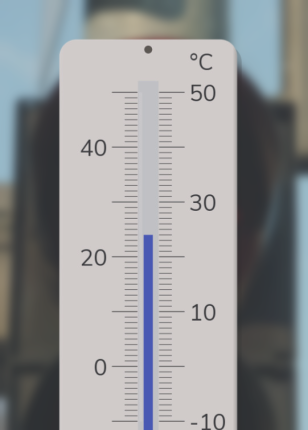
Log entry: 24 °C
